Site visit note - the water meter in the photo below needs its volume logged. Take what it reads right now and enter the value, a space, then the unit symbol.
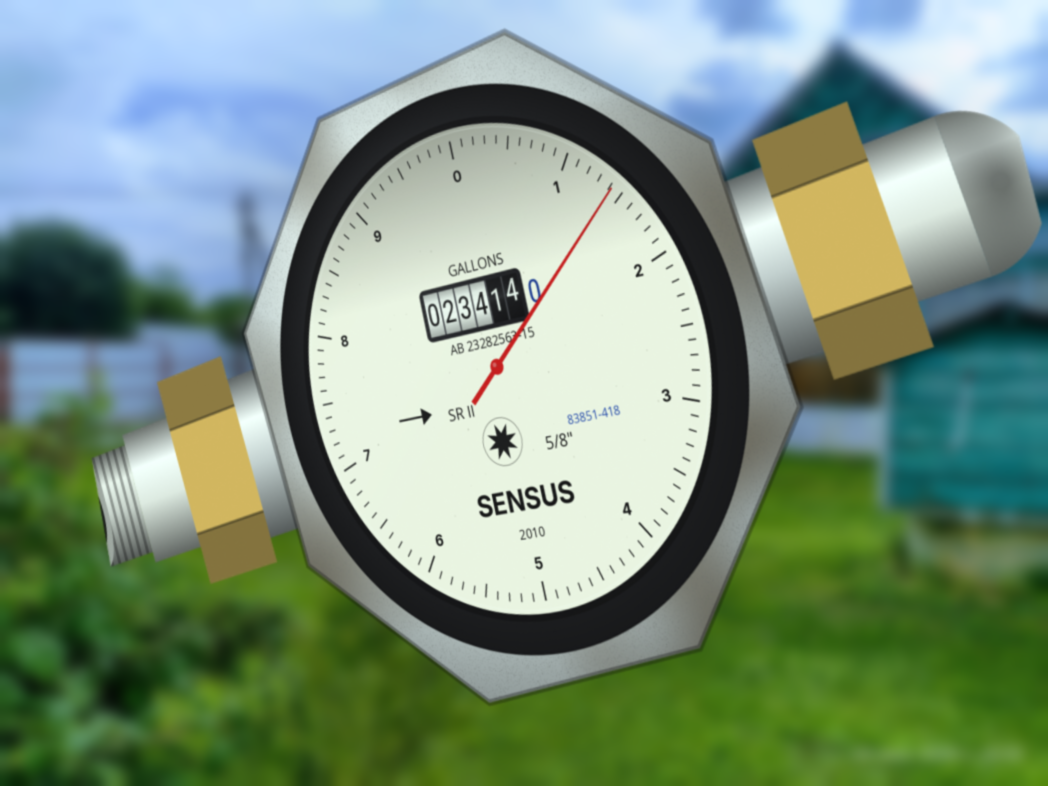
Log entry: 234141.4 gal
